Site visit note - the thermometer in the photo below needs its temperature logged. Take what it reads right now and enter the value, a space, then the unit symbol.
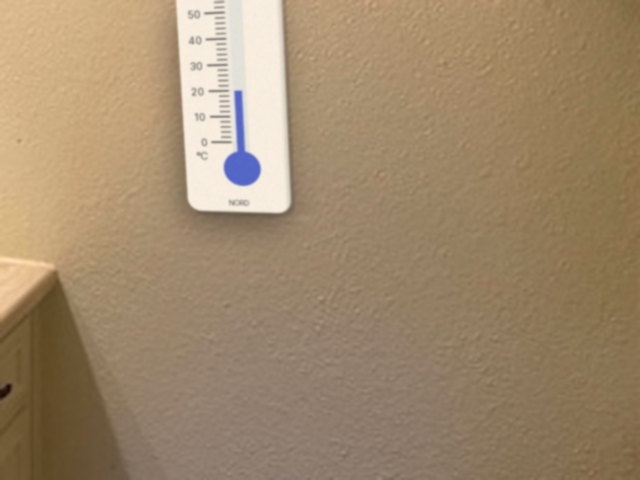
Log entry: 20 °C
